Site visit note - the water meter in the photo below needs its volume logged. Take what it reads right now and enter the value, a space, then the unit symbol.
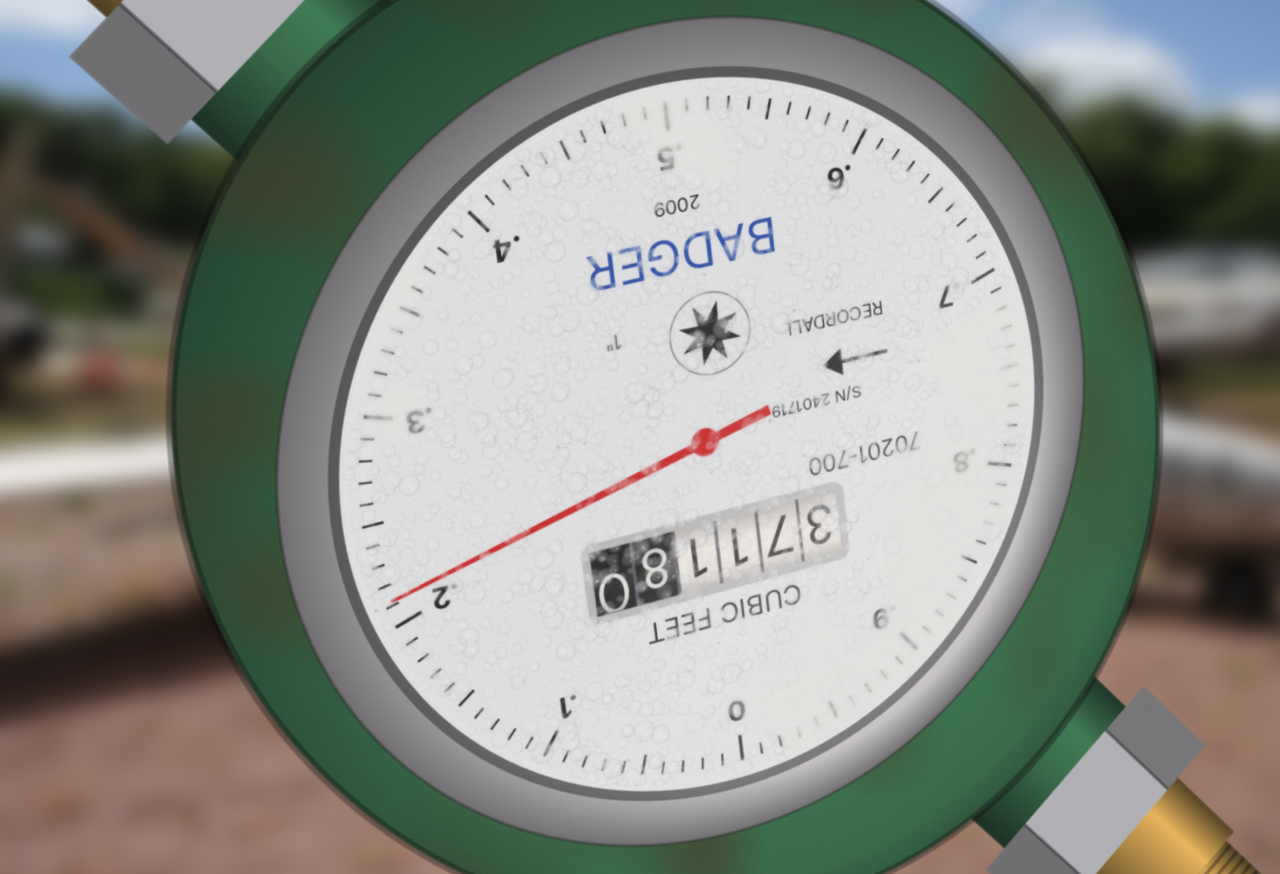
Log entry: 371180.21 ft³
